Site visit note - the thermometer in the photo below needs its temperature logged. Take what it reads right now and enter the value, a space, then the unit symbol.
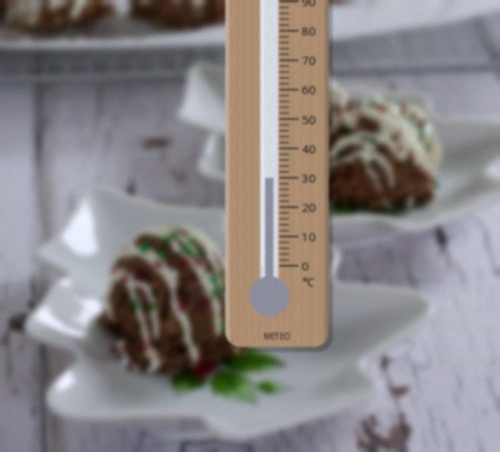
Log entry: 30 °C
